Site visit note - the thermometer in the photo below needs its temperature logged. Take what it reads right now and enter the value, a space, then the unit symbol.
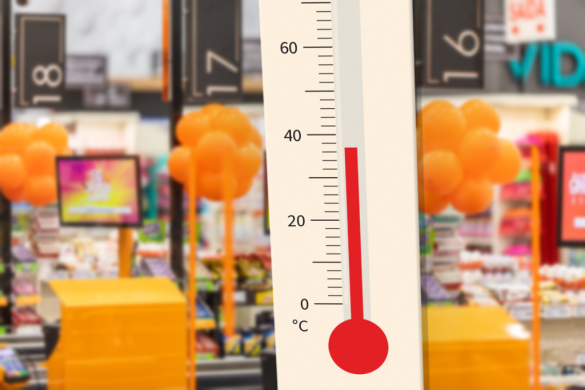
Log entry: 37 °C
